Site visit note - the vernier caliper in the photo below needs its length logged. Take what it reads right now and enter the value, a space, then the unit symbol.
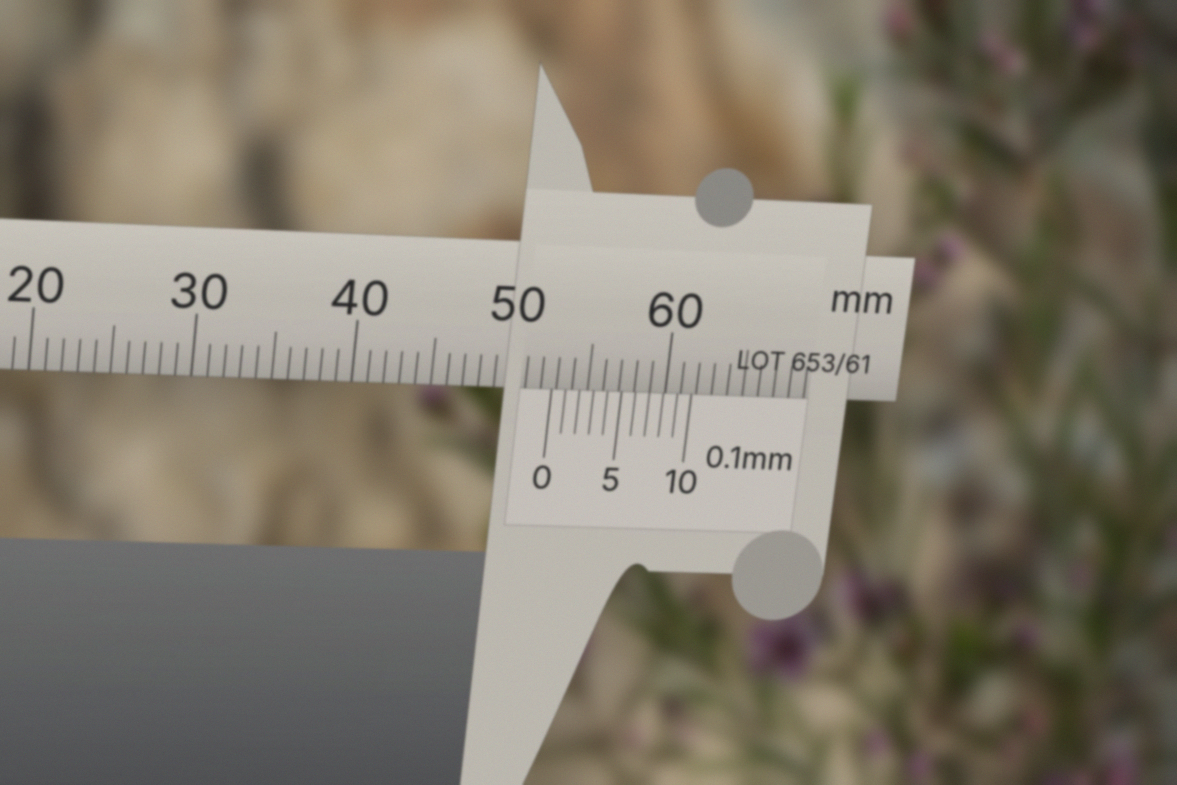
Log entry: 52.7 mm
